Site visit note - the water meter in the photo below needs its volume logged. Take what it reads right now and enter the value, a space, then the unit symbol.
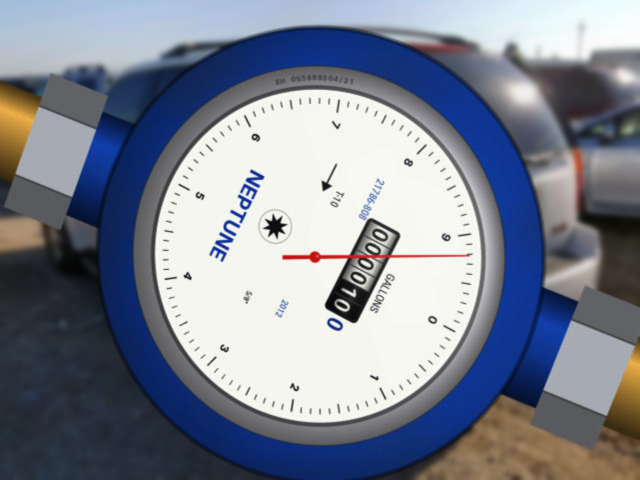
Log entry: 99.2 gal
